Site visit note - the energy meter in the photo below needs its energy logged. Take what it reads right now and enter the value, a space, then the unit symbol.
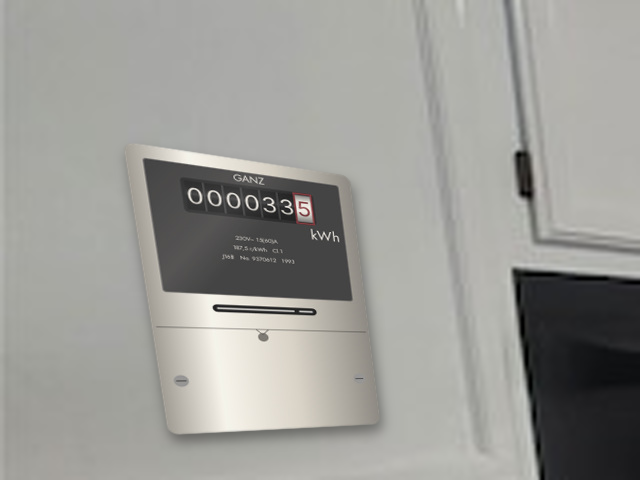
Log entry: 33.5 kWh
